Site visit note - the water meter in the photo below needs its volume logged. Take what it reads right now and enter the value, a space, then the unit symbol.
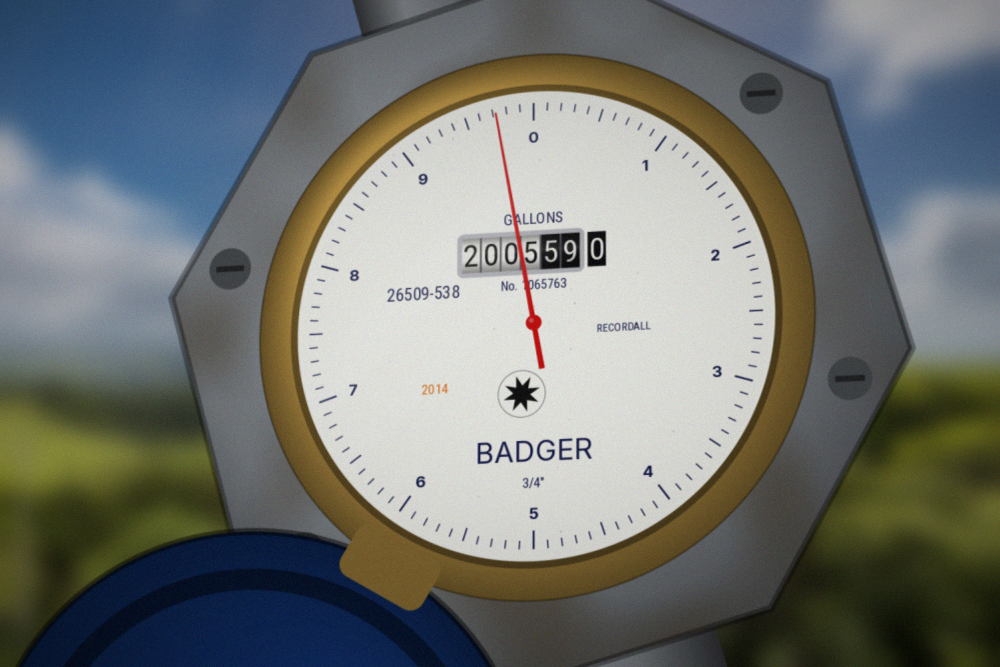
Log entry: 2005589.7 gal
